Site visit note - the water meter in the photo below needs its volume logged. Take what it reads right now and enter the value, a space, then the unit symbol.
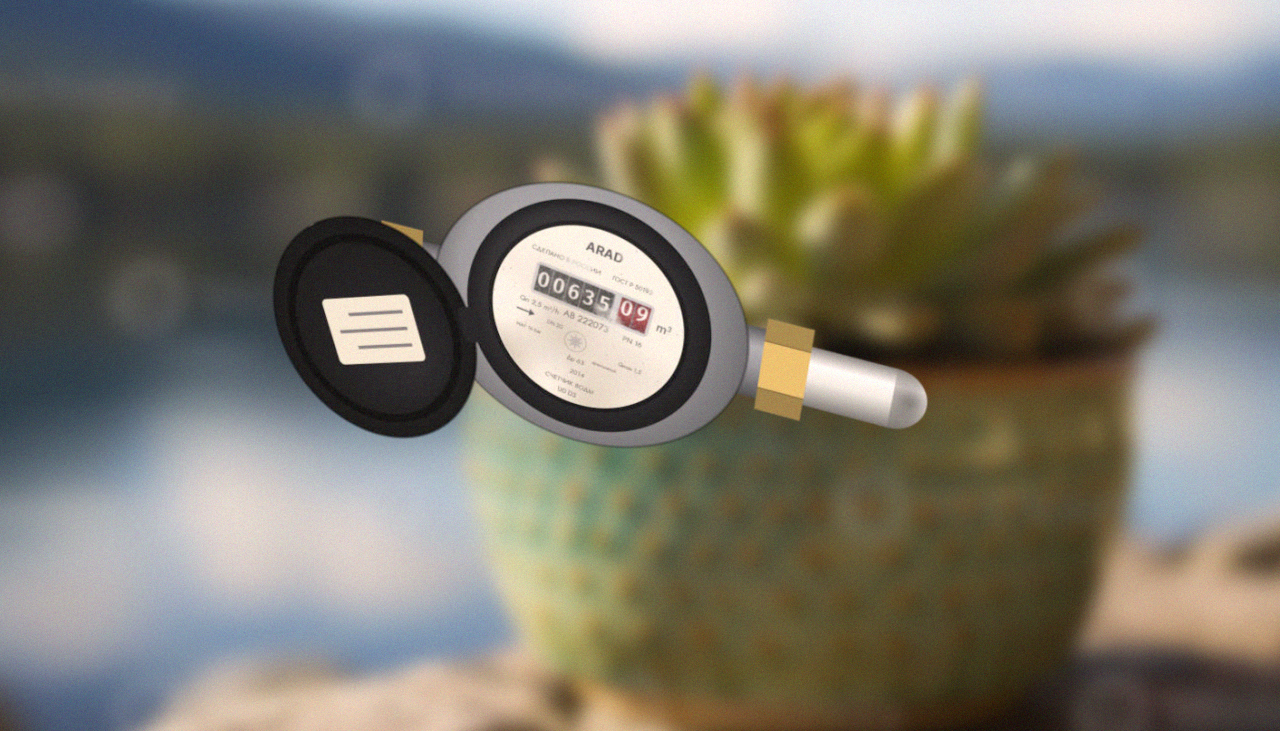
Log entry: 635.09 m³
